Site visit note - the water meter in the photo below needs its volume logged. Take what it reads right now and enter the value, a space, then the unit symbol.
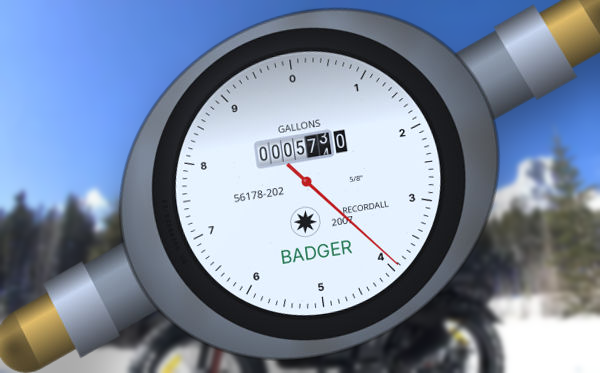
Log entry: 5733.9 gal
